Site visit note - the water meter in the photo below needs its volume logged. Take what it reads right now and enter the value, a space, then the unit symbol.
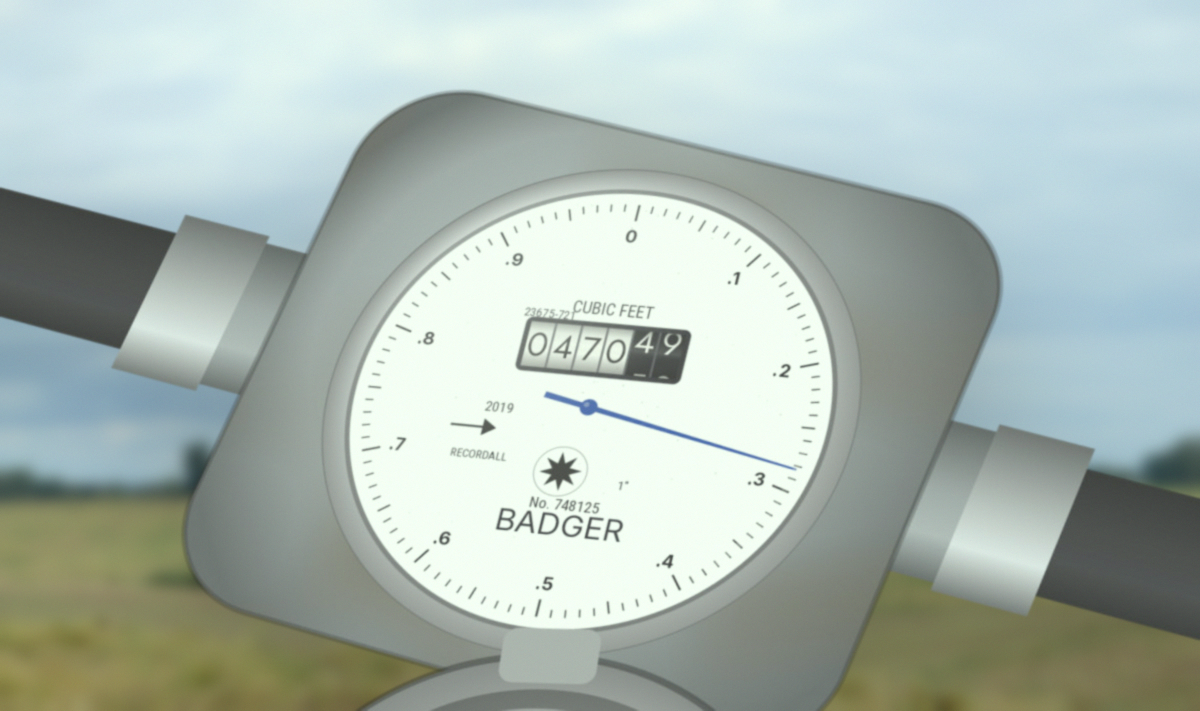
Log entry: 47049.28 ft³
